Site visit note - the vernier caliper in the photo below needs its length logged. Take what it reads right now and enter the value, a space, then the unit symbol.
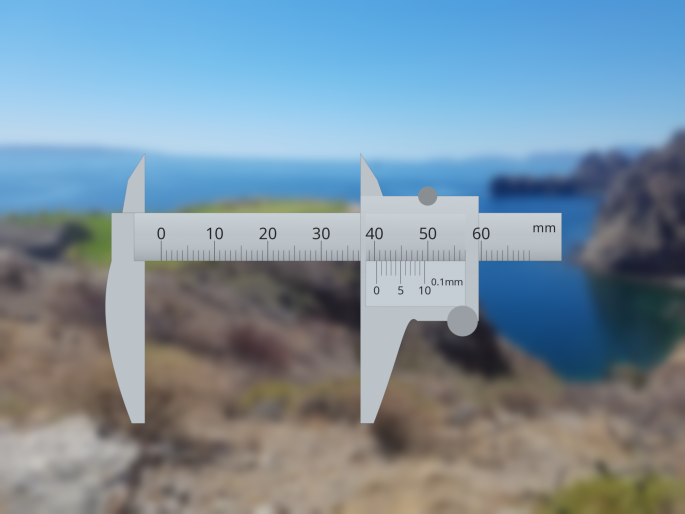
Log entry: 40.4 mm
